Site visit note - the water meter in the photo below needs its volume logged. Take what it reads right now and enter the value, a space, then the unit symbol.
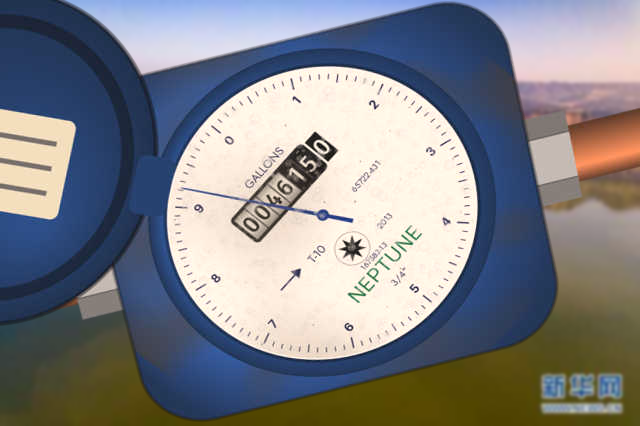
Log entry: 46149.2 gal
